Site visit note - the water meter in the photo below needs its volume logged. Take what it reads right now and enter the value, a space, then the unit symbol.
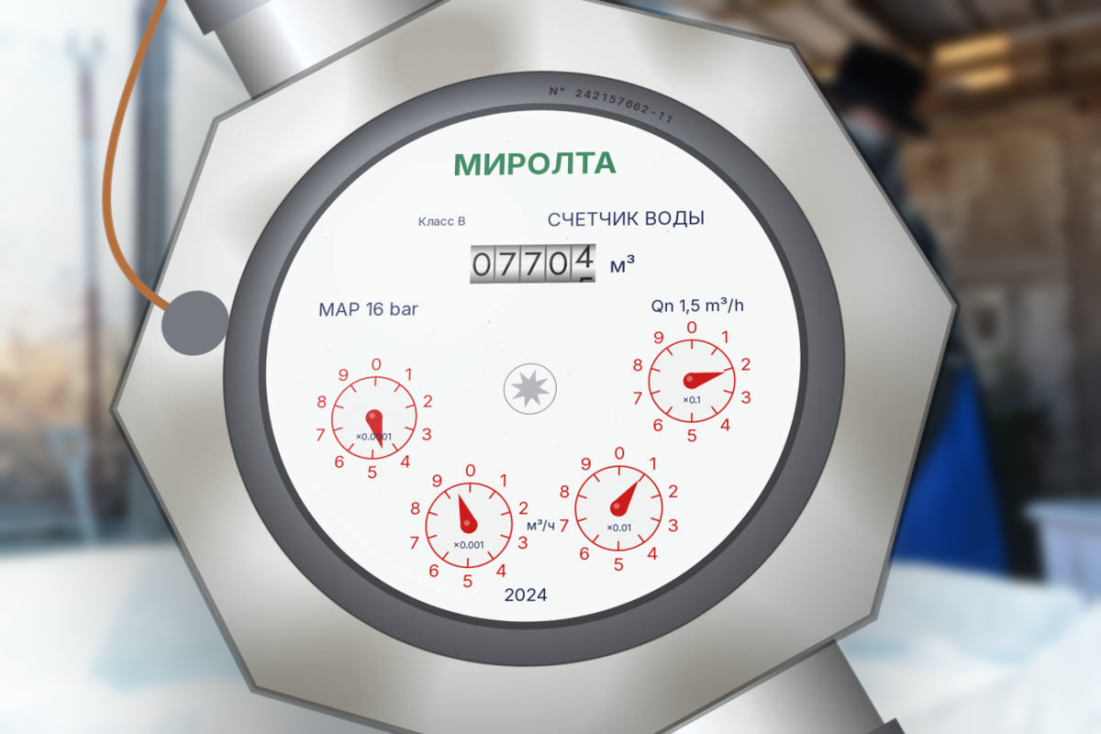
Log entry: 7704.2094 m³
